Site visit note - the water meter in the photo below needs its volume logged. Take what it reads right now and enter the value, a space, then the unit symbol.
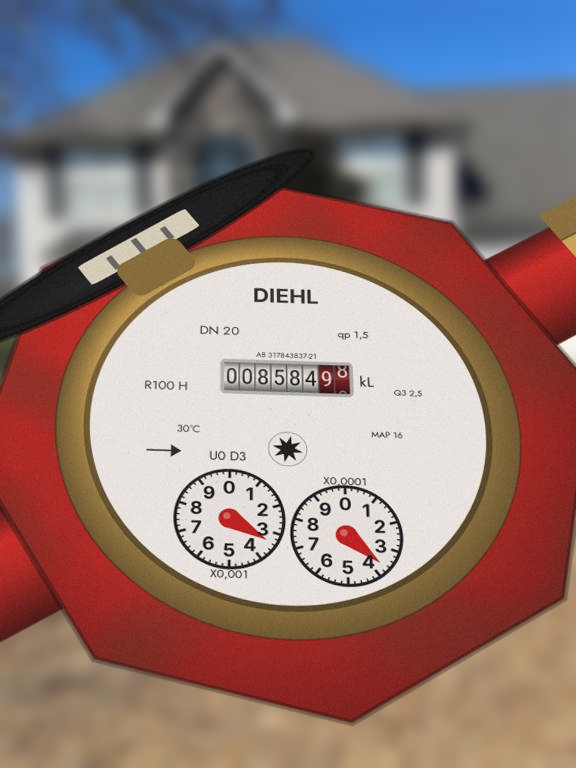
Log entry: 8584.9833 kL
